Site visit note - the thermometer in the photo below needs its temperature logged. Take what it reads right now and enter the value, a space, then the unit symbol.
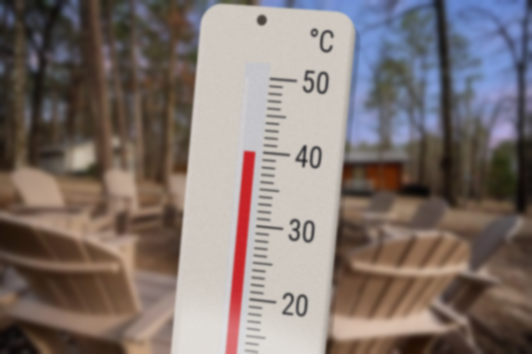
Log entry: 40 °C
